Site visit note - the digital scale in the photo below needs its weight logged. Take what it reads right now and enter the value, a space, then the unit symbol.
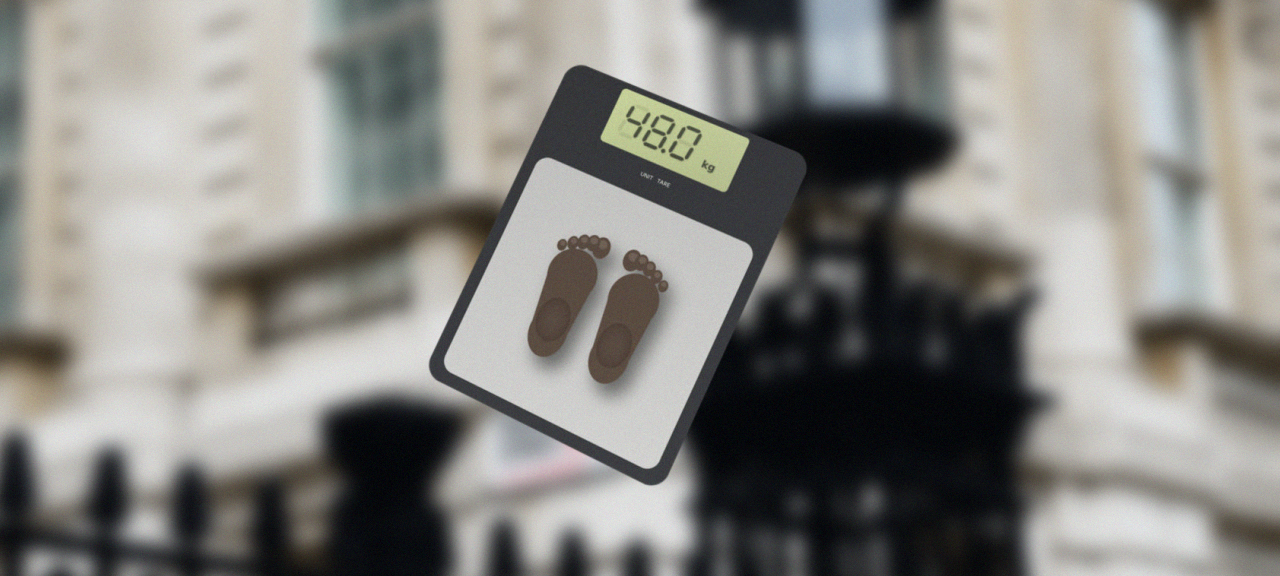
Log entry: 48.0 kg
